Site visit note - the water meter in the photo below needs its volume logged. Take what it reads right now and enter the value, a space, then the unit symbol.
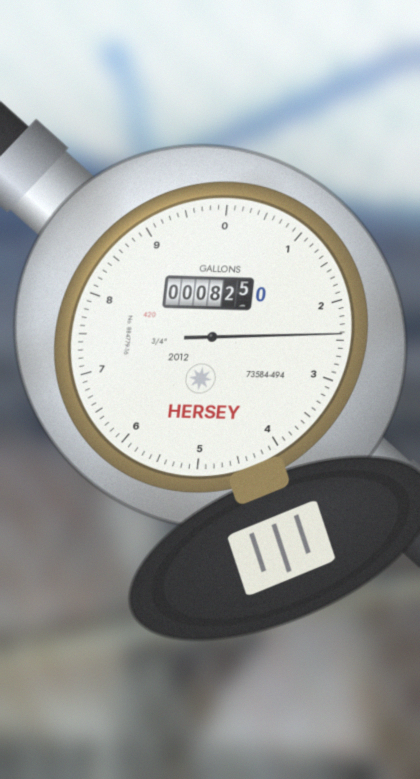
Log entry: 8252.4 gal
